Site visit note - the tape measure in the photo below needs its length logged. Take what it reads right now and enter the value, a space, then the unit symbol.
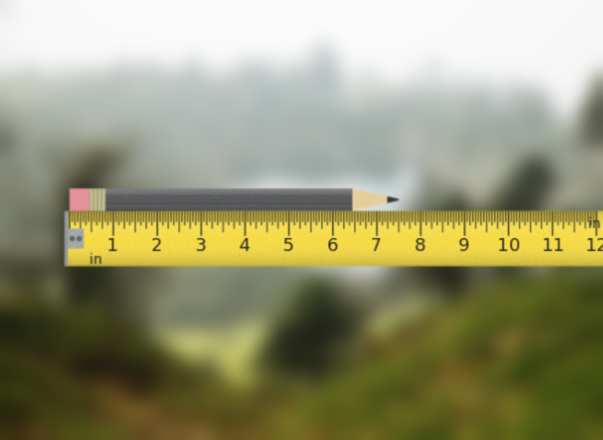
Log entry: 7.5 in
